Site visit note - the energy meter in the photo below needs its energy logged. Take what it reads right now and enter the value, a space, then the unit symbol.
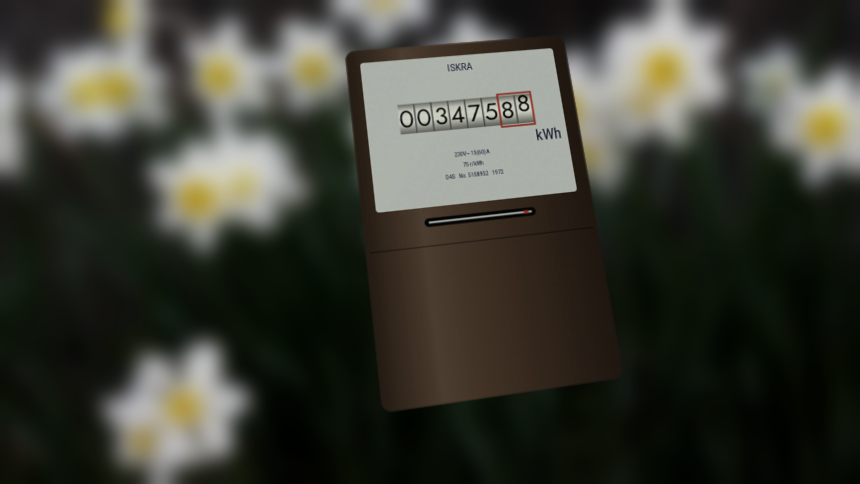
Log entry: 3475.88 kWh
